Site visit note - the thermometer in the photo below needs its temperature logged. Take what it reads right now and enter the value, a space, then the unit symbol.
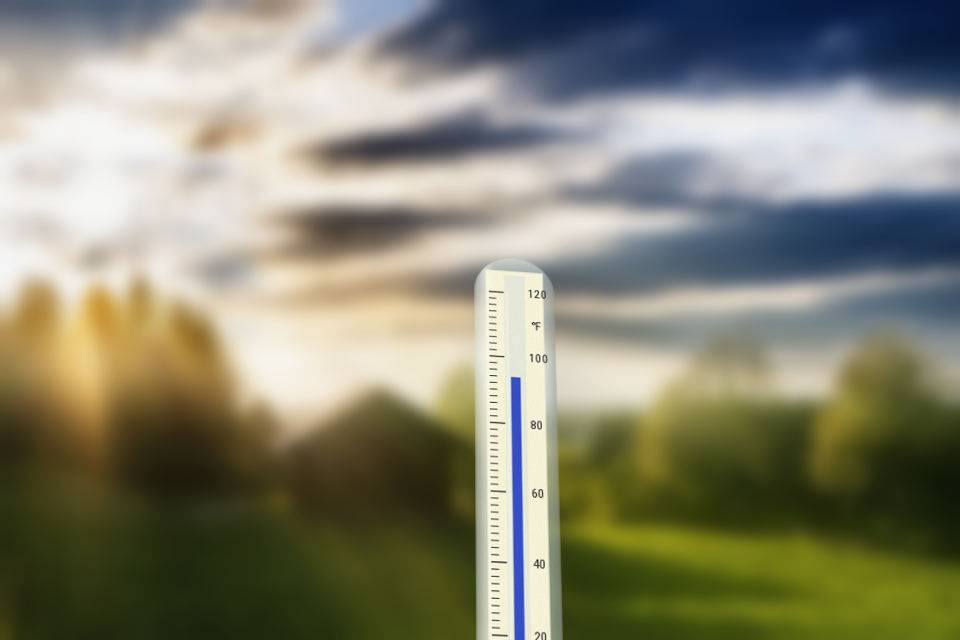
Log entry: 94 °F
